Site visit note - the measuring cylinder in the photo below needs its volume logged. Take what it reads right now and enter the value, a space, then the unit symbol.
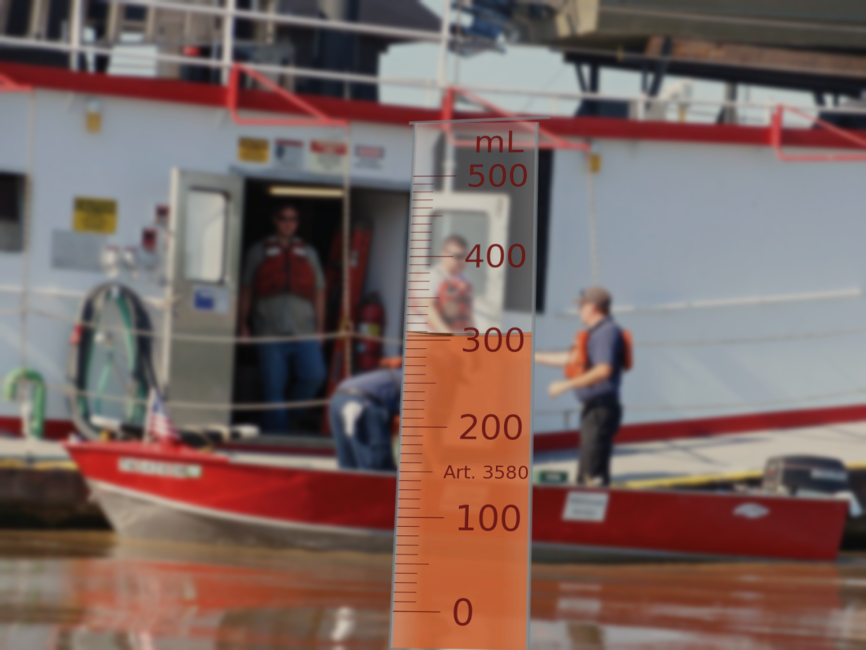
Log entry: 305 mL
